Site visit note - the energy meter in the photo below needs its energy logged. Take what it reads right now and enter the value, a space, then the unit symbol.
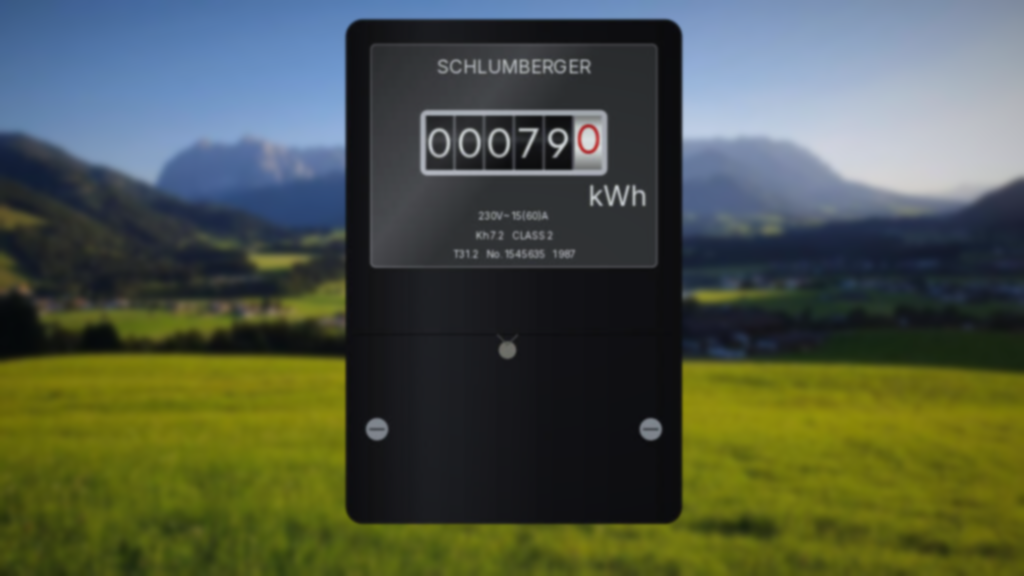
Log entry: 79.0 kWh
